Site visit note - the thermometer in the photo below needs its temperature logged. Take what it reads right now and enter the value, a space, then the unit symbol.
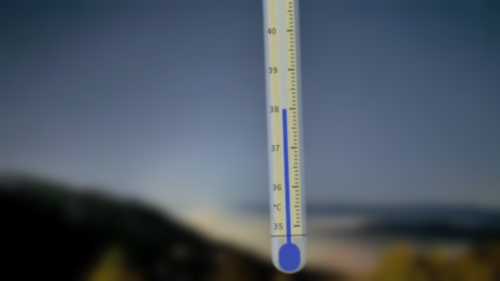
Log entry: 38 °C
